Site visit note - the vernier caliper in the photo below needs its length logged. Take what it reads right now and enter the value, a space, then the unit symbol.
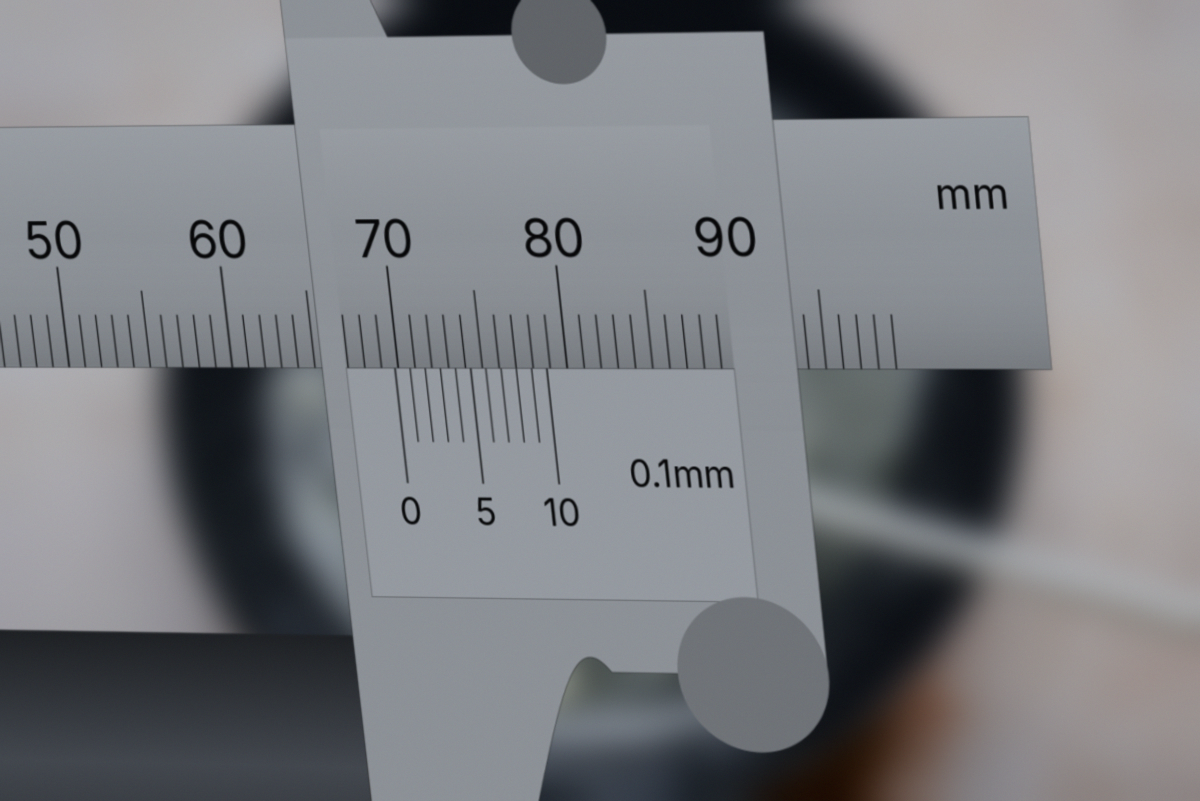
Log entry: 69.8 mm
